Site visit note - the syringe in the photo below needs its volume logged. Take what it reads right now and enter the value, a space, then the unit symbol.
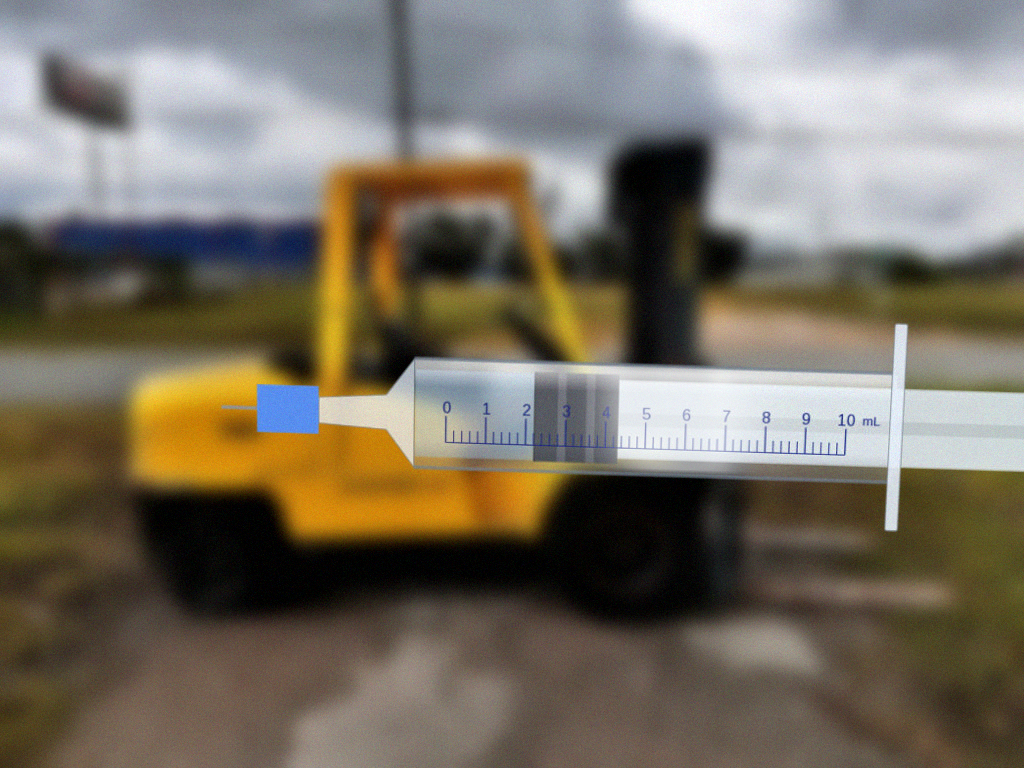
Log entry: 2.2 mL
